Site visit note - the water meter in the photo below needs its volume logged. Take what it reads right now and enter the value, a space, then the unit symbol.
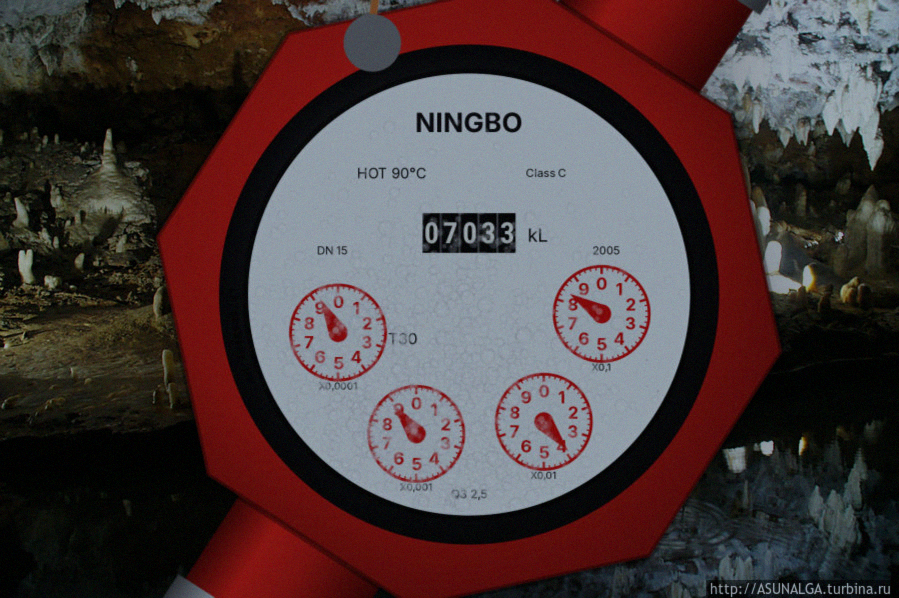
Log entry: 7033.8389 kL
